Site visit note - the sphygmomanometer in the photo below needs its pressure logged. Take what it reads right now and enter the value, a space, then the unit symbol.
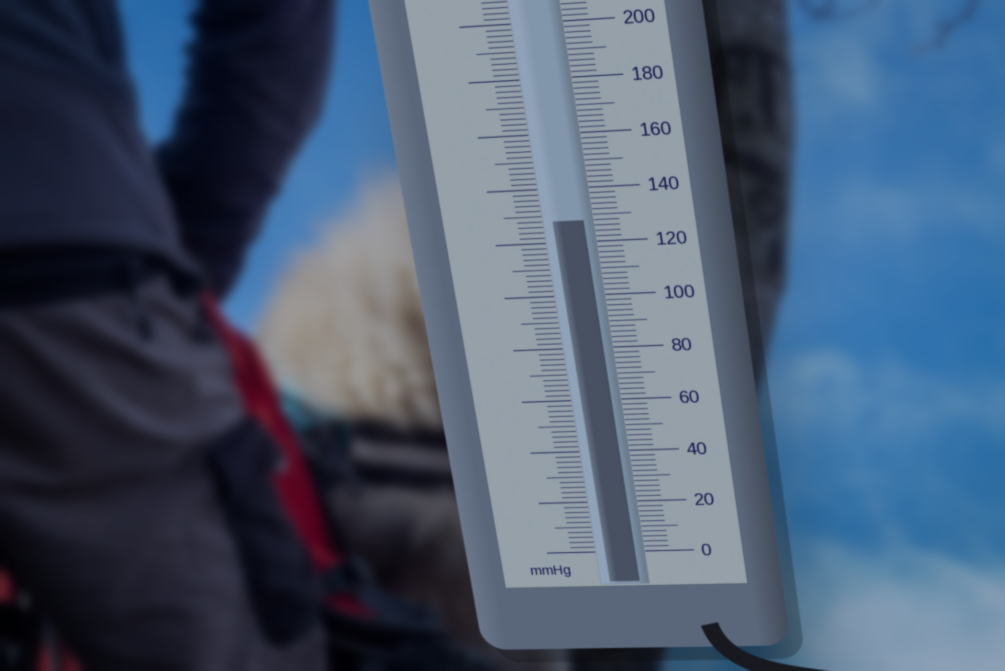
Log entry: 128 mmHg
